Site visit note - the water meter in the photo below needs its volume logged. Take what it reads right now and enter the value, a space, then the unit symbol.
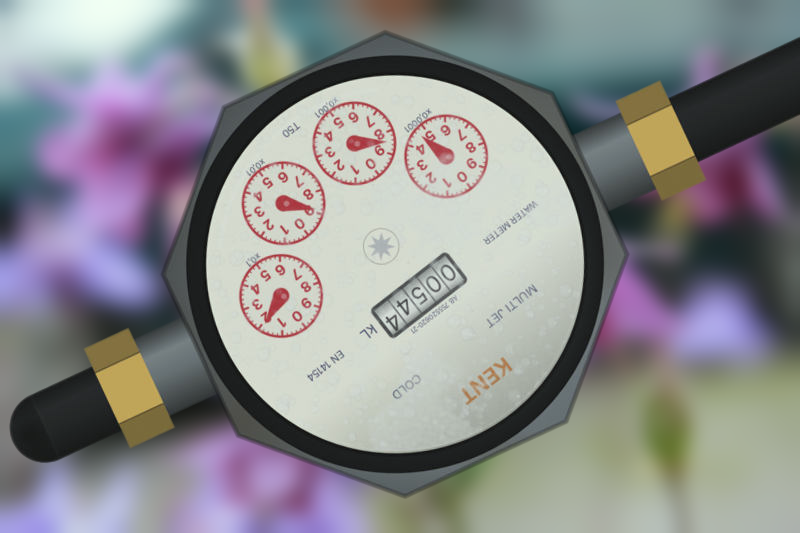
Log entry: 544.1884 kL
